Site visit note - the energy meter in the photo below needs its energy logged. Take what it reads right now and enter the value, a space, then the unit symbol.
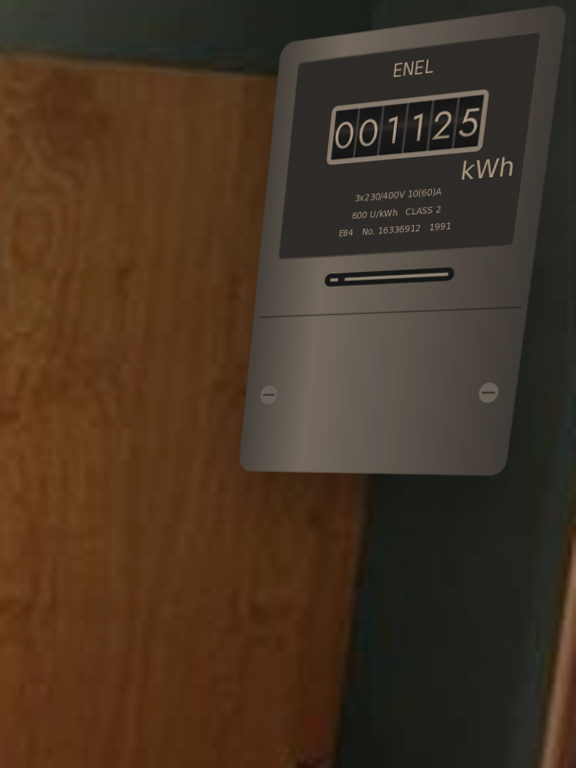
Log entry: 1125 kWh
